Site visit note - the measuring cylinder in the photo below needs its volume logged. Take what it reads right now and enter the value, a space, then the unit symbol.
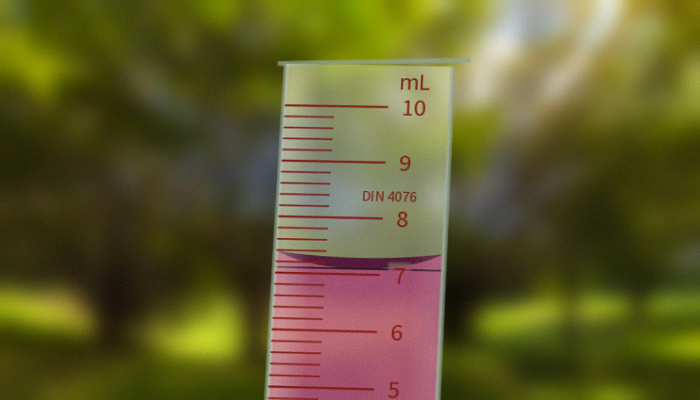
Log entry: 7.1 mL
